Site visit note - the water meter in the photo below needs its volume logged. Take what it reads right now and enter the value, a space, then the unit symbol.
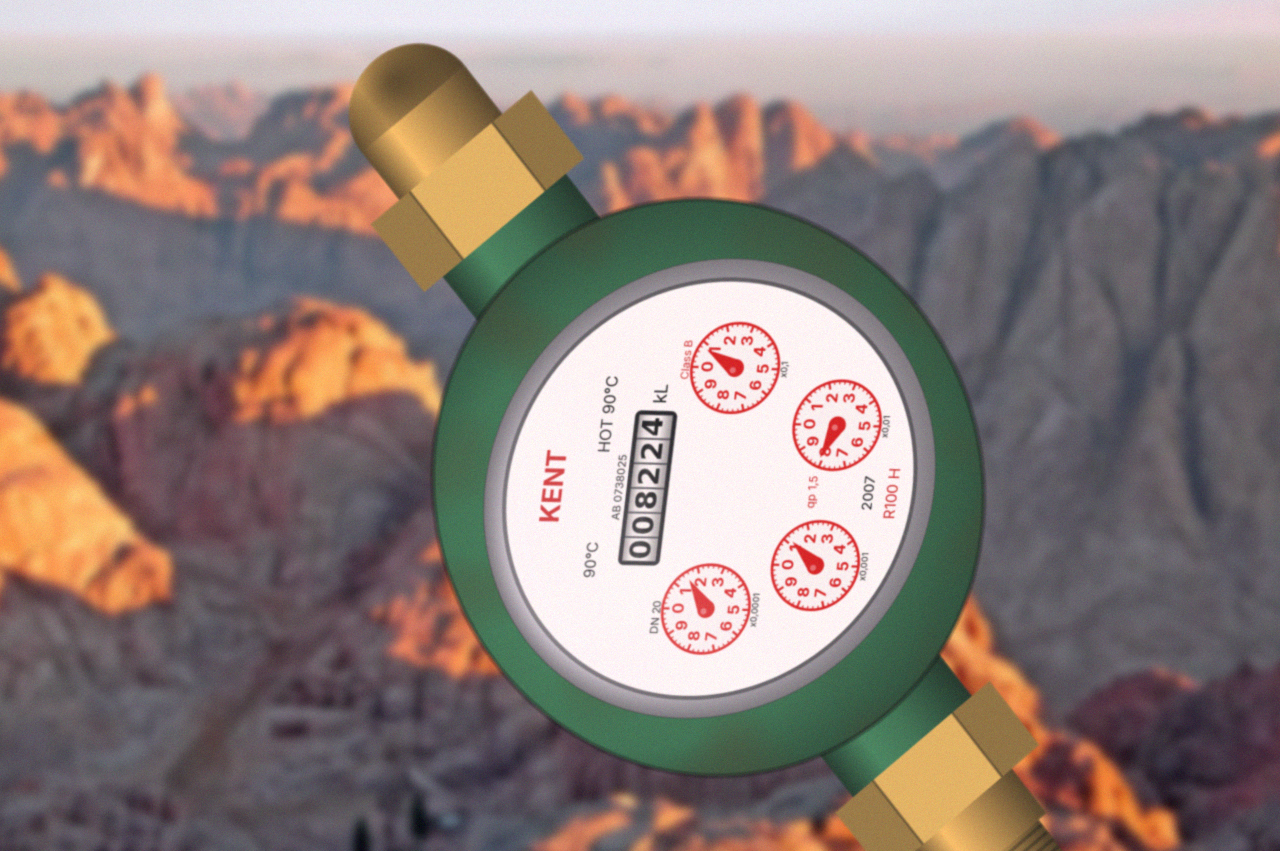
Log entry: 8224.0811 kL
